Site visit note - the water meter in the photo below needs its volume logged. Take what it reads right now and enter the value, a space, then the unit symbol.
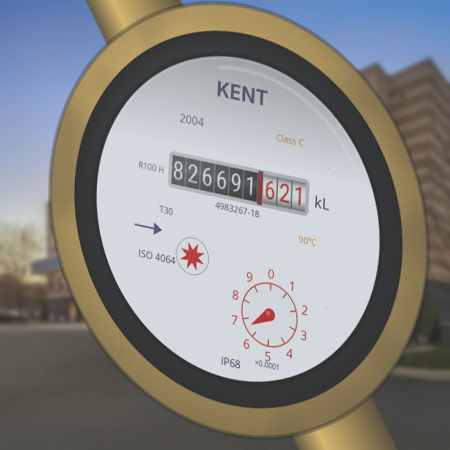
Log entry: 826691.6216 kL
